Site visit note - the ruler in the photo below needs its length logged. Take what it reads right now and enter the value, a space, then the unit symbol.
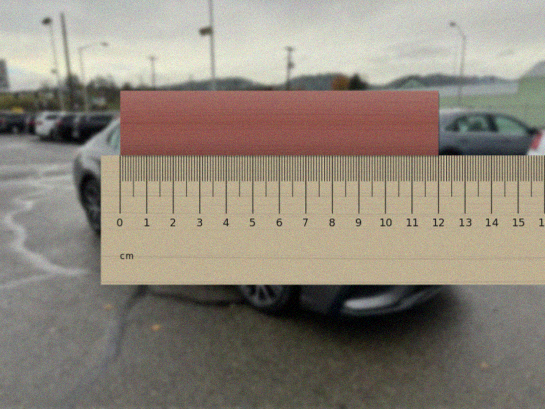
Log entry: 12 cm
